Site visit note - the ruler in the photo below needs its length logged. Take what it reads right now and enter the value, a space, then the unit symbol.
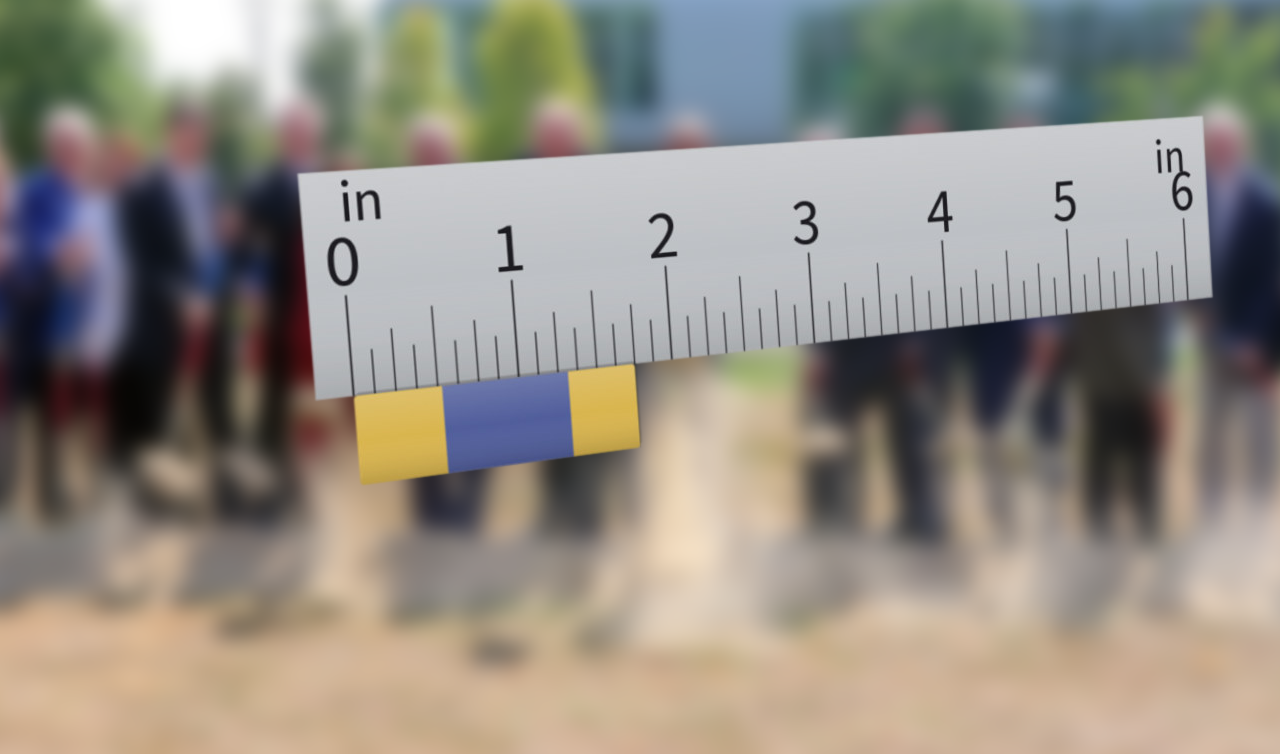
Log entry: 1.75 in
